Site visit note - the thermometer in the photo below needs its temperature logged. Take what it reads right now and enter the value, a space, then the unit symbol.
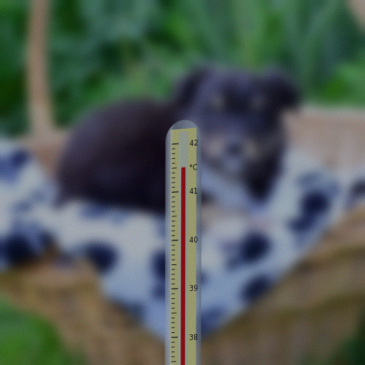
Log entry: 41.5 °C
